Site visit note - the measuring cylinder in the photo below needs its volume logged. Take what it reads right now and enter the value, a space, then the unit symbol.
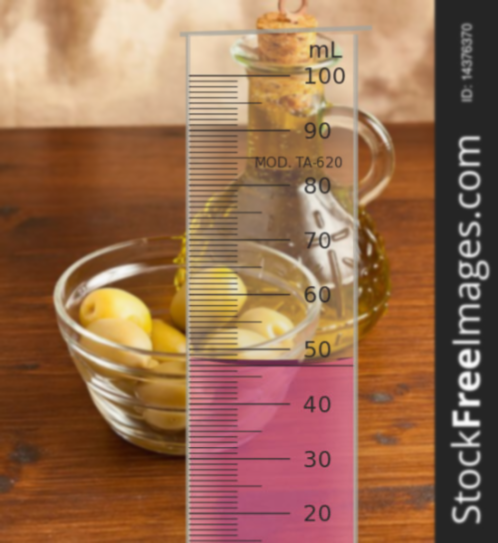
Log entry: 47 mL
